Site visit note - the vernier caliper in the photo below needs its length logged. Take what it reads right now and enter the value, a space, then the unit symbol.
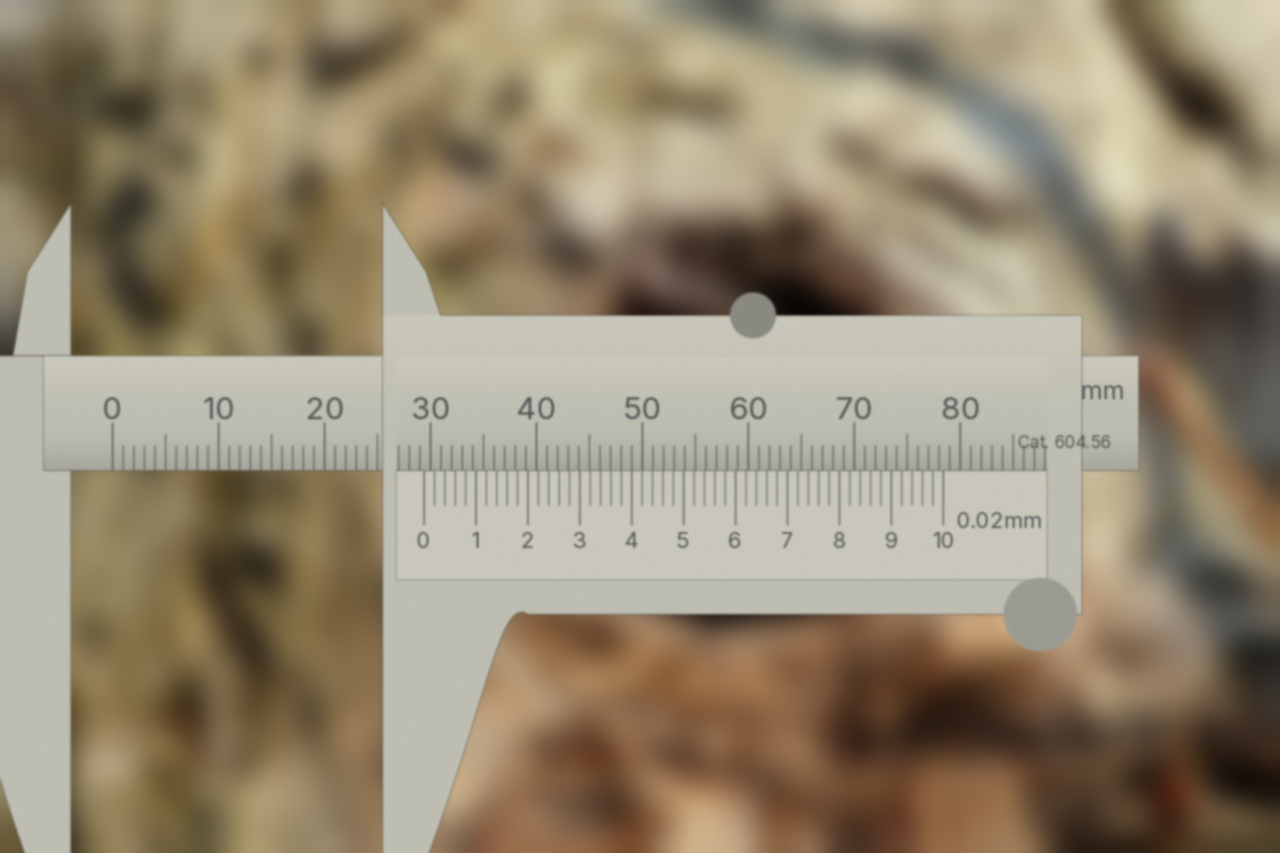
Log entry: 29.4 mm
